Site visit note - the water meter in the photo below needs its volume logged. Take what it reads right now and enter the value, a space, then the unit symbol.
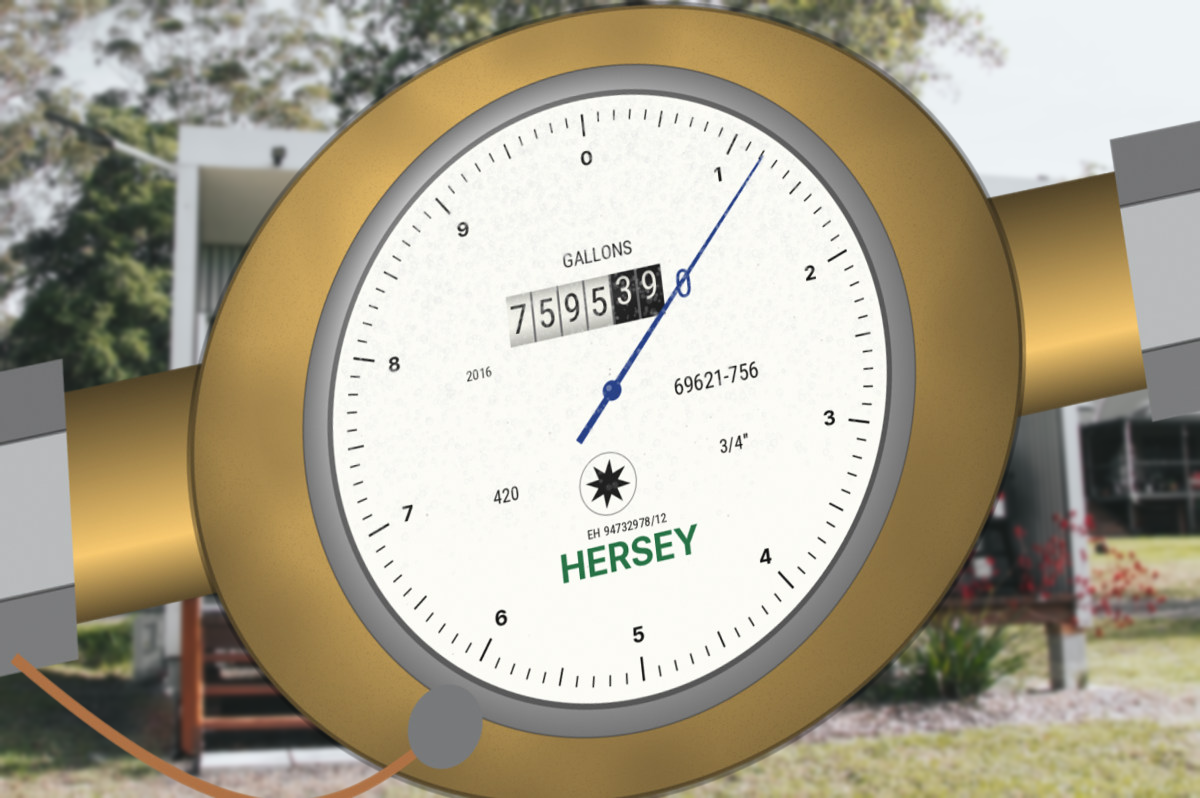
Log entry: 7595391.2 gal
